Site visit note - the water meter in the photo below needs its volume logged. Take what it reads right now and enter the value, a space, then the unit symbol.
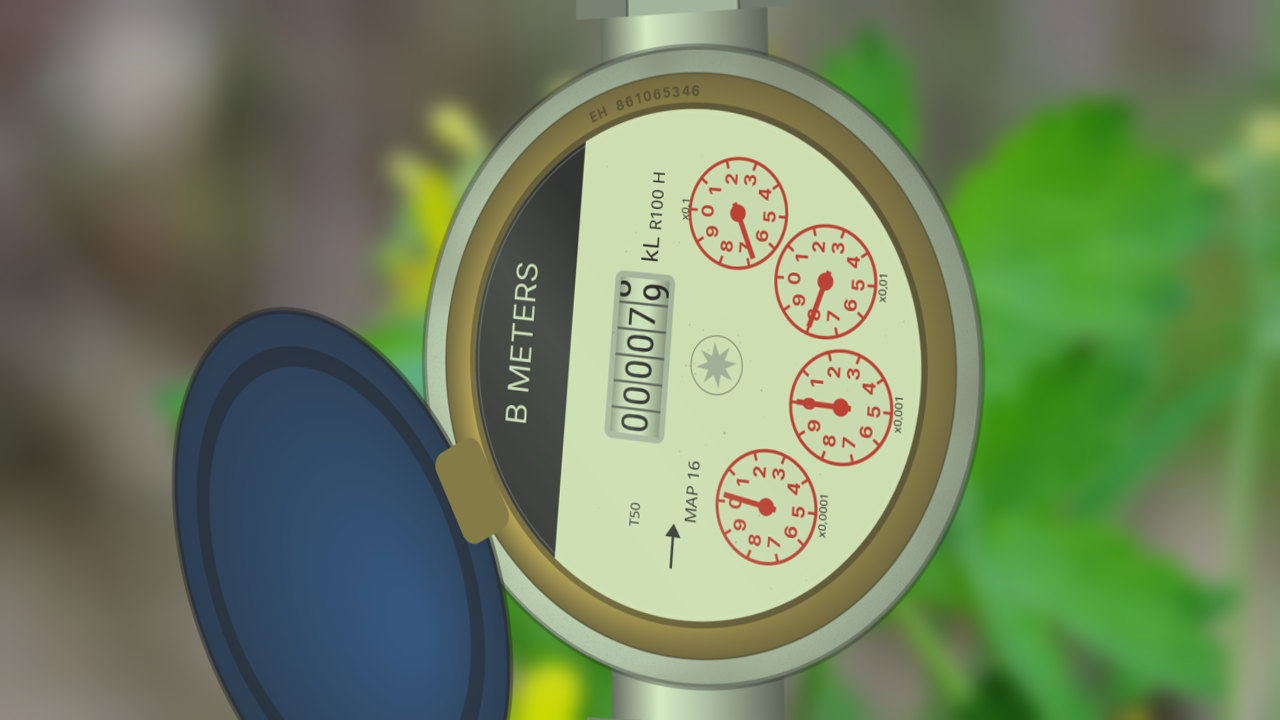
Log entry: 78.6800 kL
